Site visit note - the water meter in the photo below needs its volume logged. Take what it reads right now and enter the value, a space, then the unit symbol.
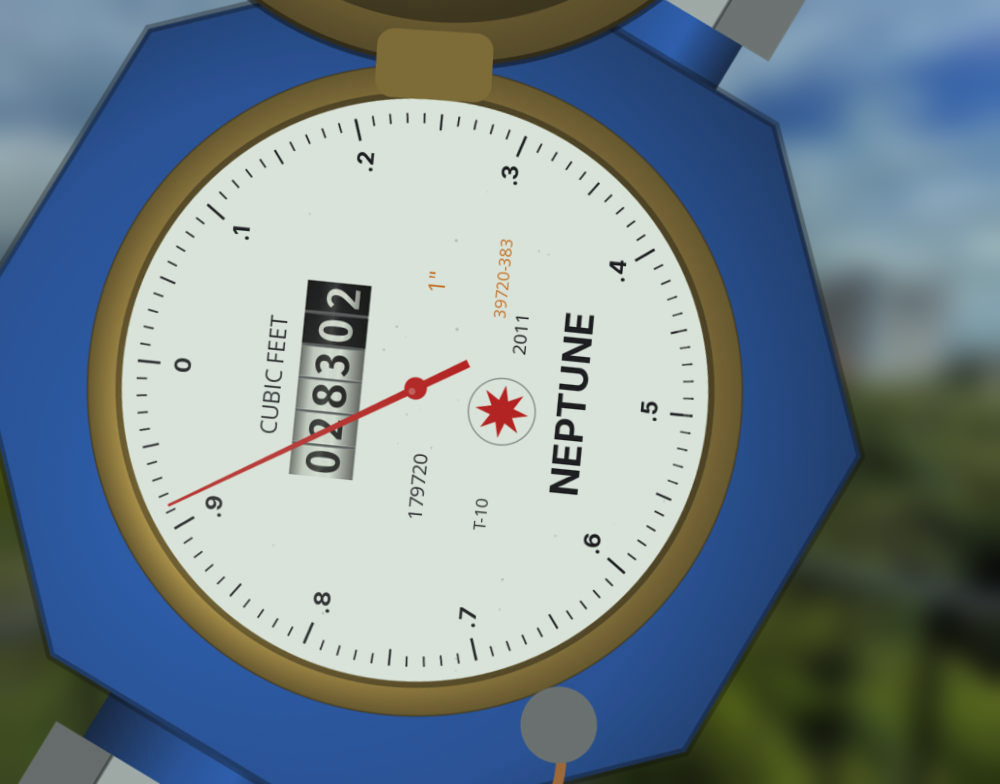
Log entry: 28301.91 ft³
